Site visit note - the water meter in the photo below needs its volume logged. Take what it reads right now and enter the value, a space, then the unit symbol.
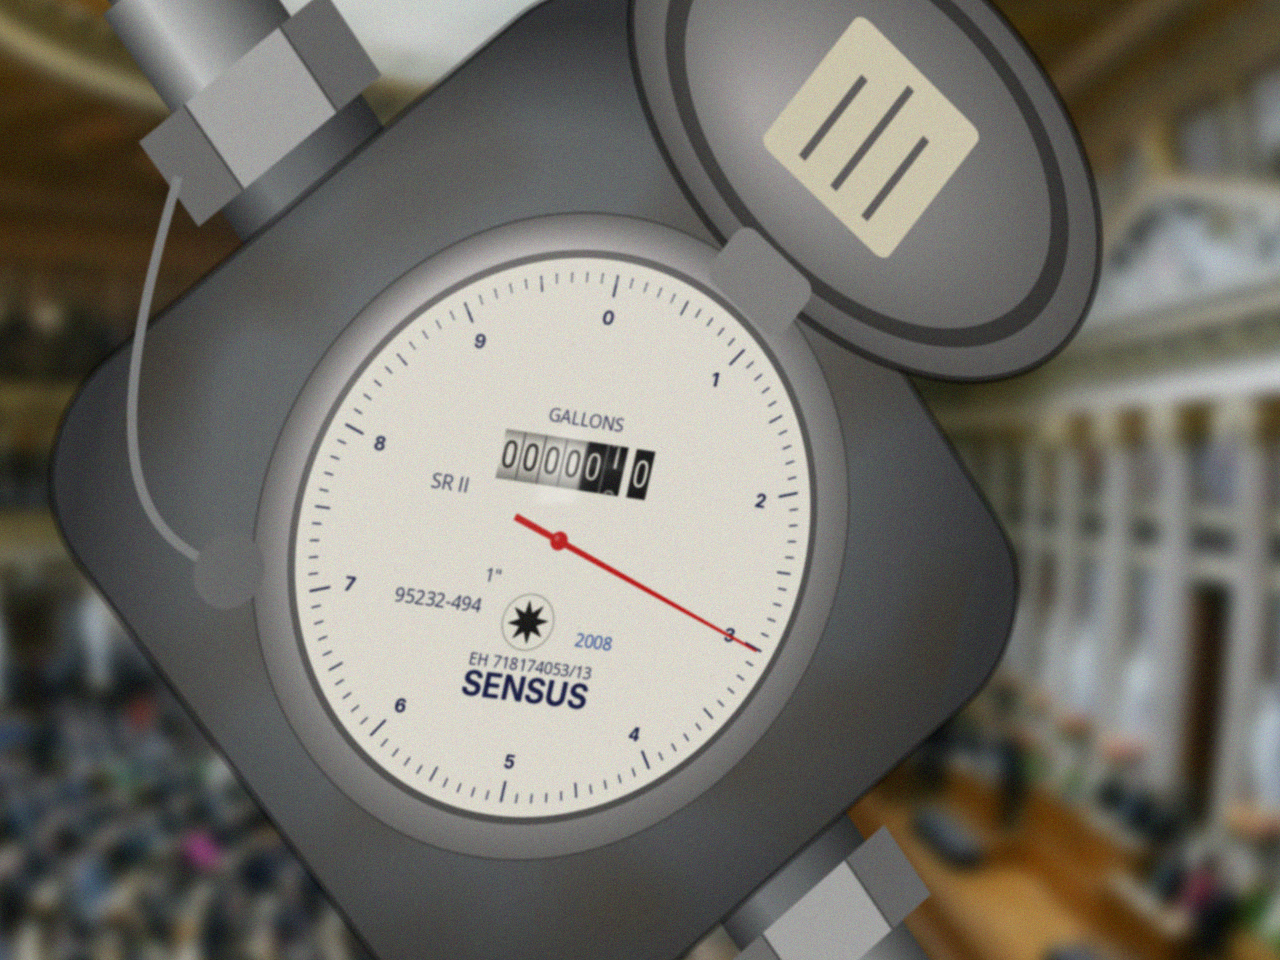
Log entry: 13.0 gal
